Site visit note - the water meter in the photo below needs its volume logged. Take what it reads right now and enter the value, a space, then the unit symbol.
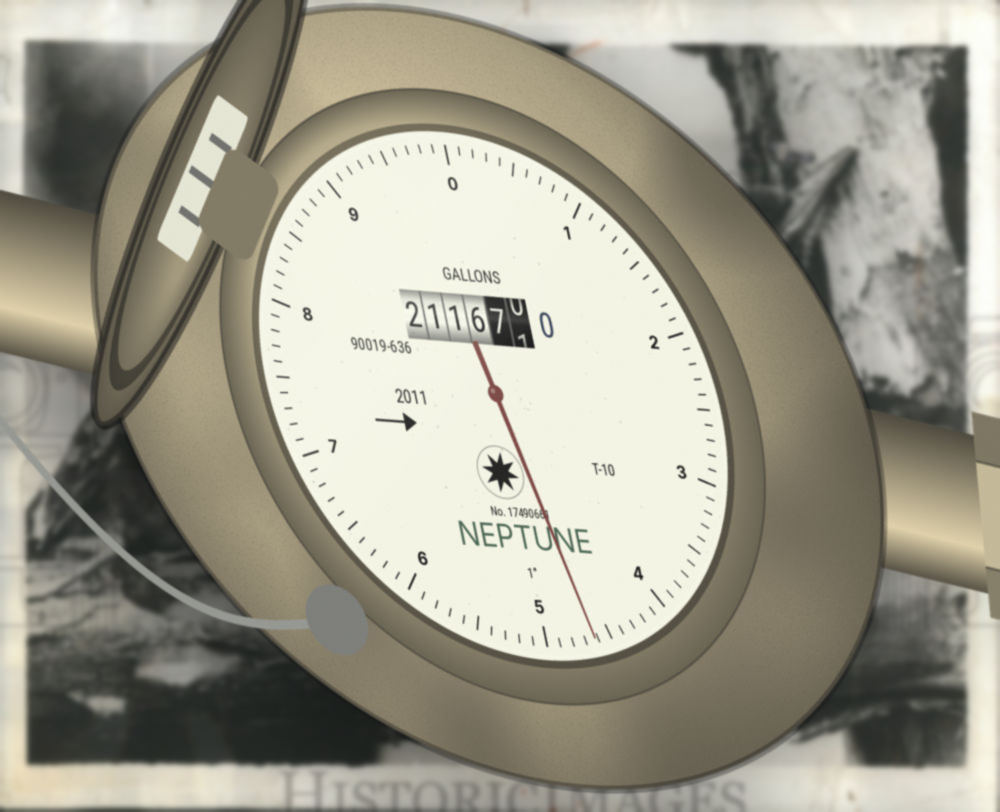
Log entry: 2116704.6 gal
